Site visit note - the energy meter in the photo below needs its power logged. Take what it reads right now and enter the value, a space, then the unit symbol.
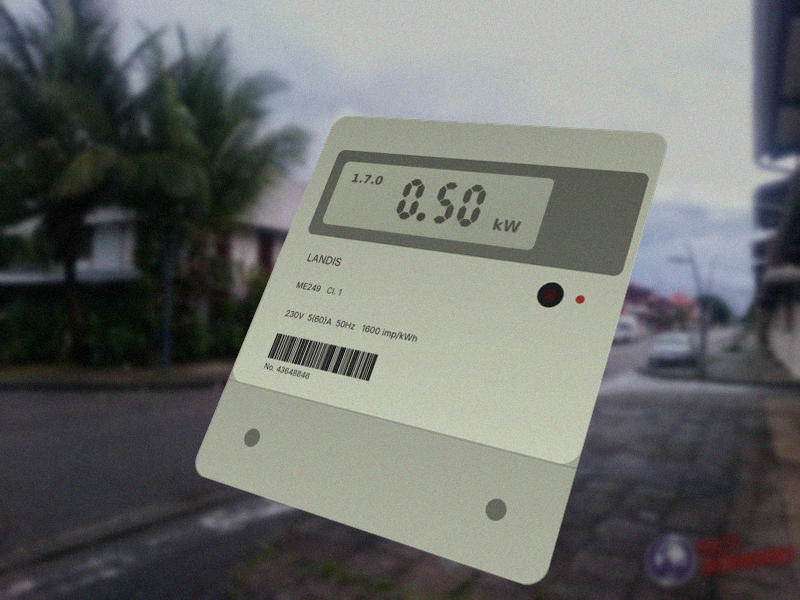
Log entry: 0.50 kW
